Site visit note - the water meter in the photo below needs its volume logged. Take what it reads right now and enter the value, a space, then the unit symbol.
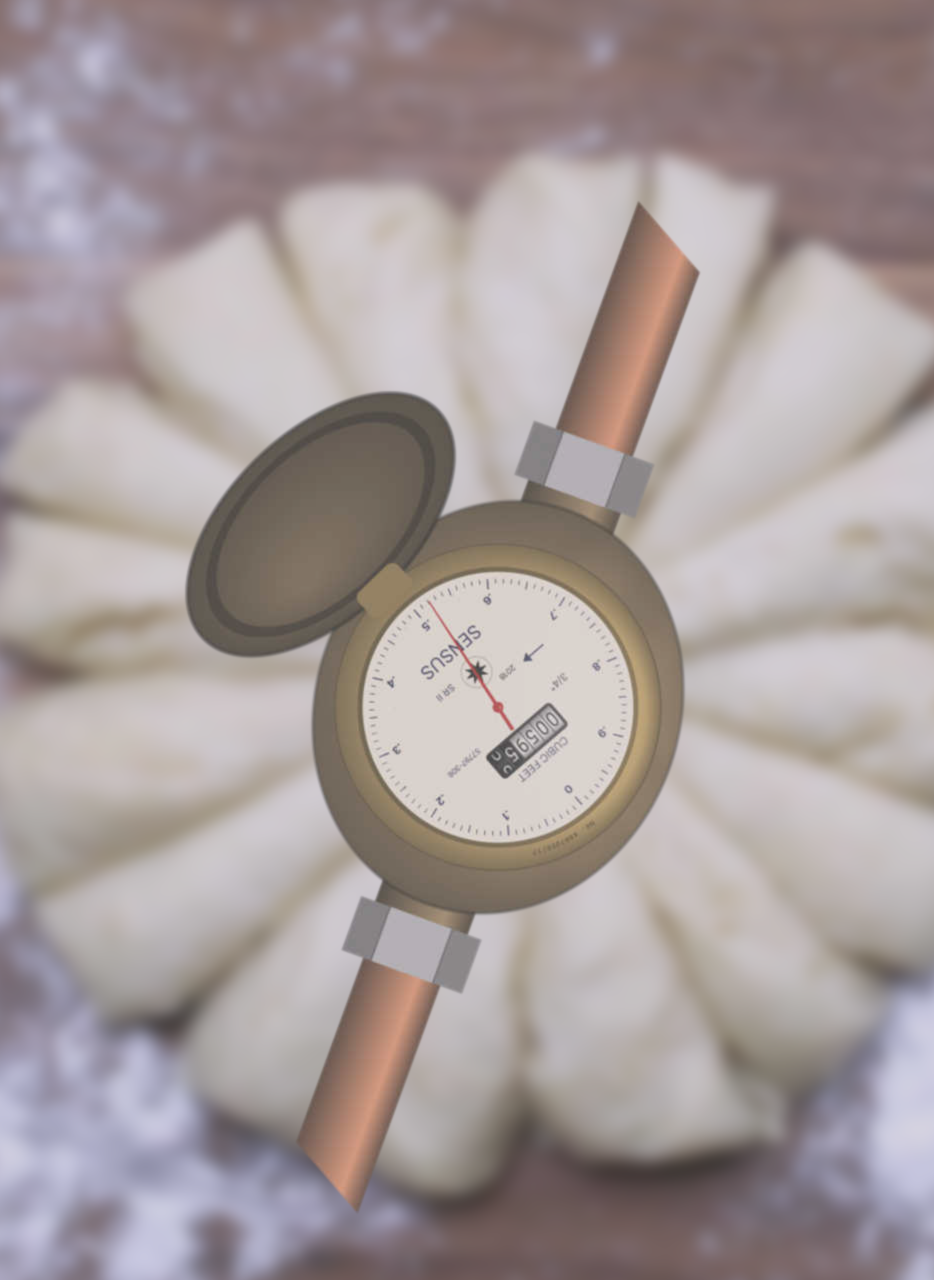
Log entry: 5958.52 ft³
